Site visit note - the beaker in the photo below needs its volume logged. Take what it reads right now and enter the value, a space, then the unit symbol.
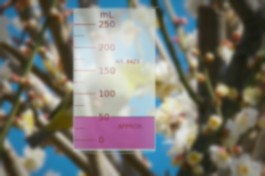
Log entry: 50 mL
